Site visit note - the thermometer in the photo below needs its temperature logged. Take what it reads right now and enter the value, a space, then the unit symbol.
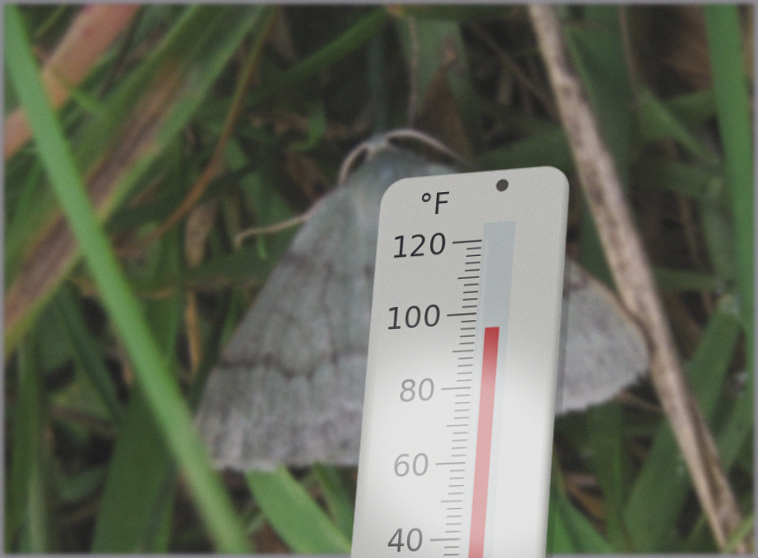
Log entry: 96 °F
